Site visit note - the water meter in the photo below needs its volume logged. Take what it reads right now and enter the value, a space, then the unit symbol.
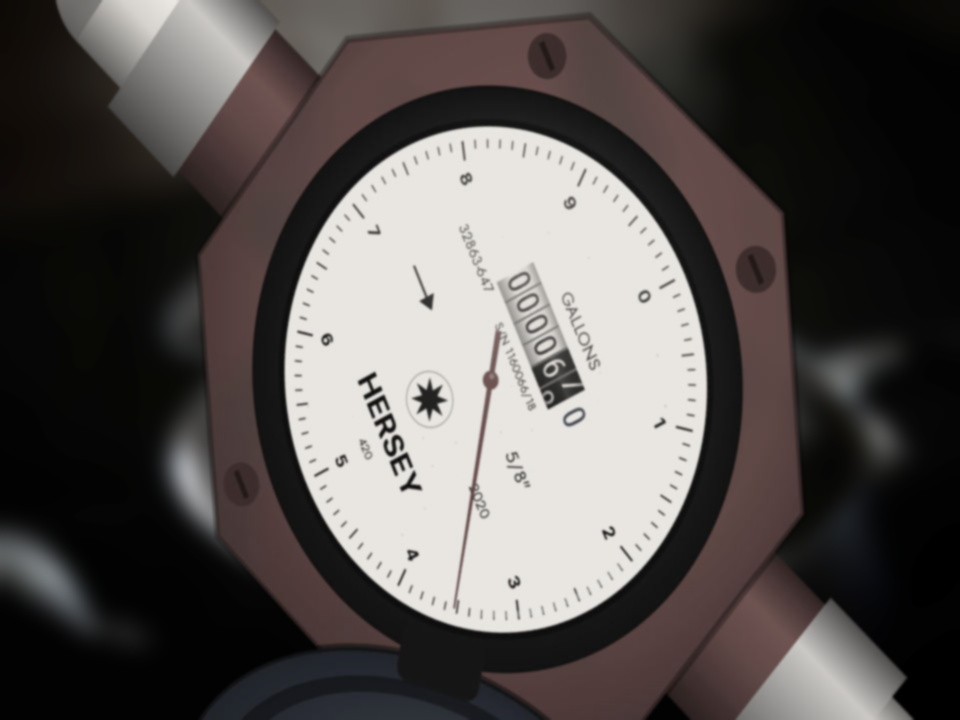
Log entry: 673.5 gal
